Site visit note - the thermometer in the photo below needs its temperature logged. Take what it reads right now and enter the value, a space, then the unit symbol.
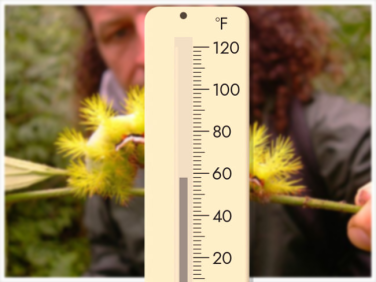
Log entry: 58 °F
